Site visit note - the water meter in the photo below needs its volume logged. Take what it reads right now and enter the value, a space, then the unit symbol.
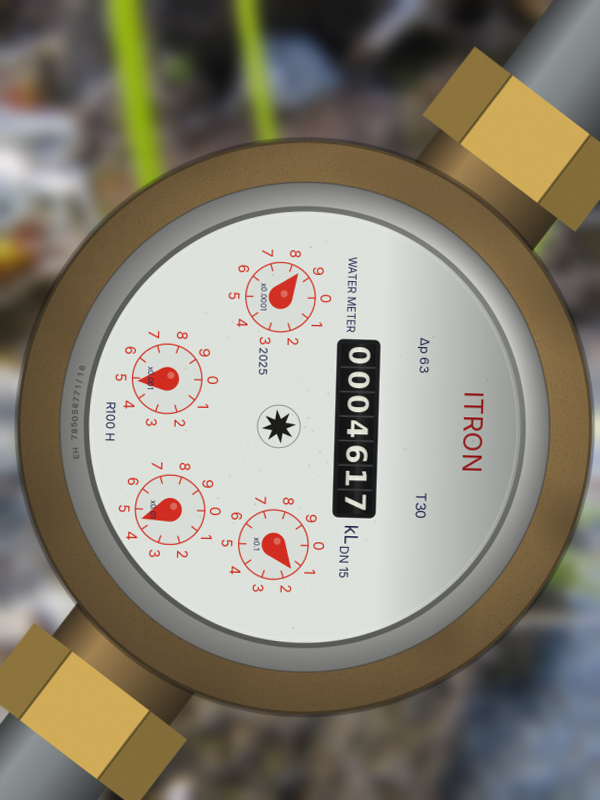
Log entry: 4617.1448 kL
